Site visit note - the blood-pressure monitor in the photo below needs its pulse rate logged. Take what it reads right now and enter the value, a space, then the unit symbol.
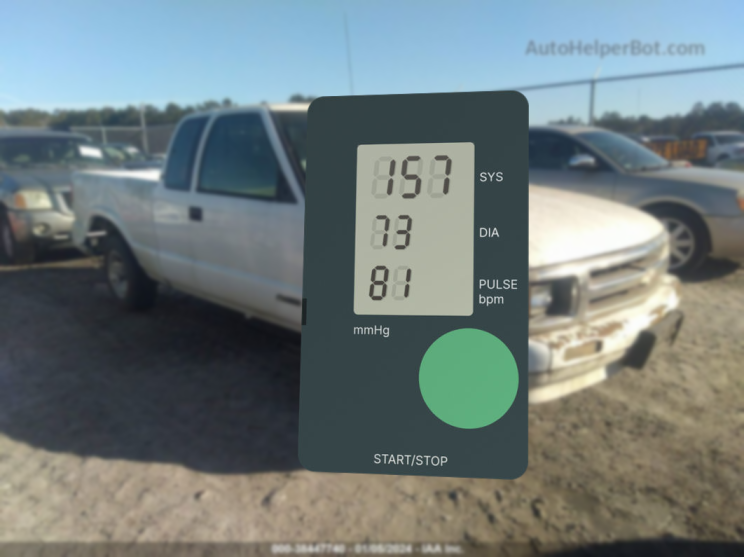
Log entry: 81 bpm
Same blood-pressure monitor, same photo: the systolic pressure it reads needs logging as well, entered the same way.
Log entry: 157 mmHg
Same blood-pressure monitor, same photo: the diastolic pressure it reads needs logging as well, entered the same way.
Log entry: 73 mmHg
